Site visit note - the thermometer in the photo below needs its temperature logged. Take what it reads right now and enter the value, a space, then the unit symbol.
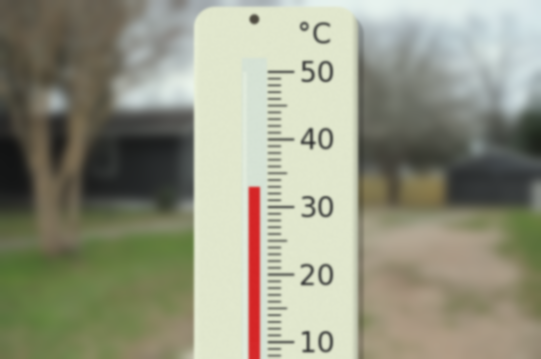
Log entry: 33 °C
